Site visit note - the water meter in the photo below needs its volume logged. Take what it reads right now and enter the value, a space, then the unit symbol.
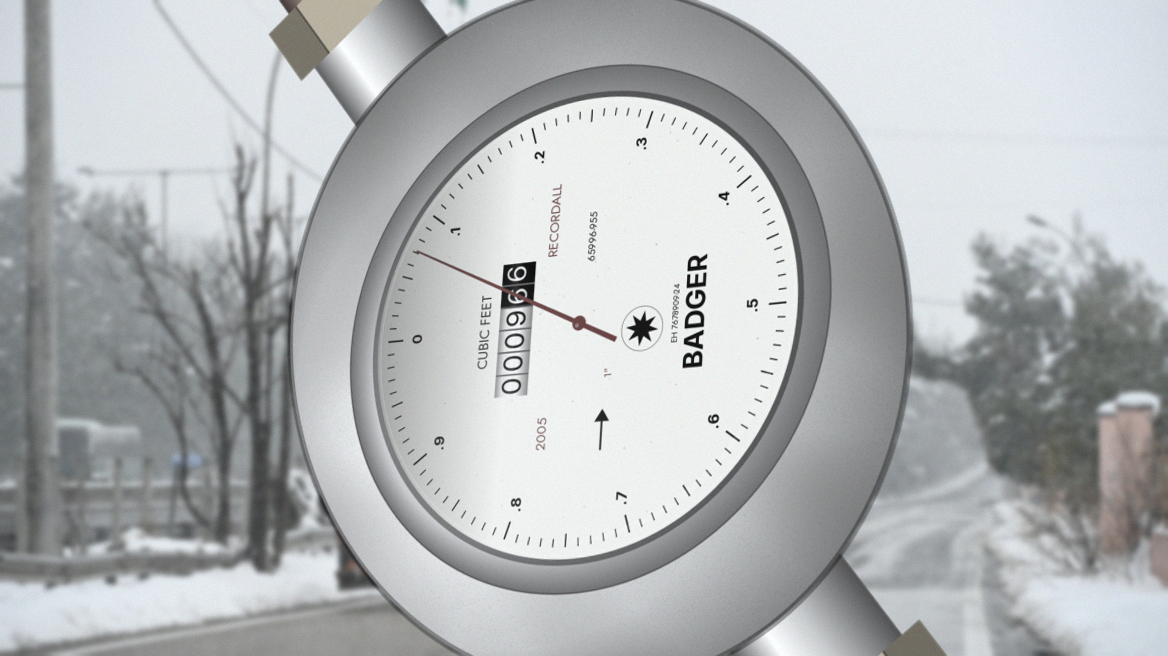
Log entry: 966.07 ft³
